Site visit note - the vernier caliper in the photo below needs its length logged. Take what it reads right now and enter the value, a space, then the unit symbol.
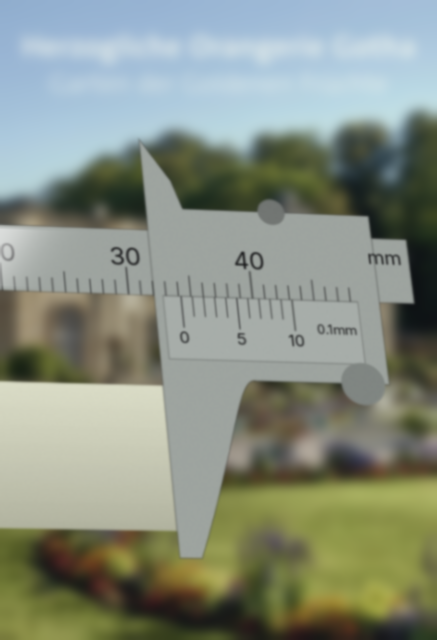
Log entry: 34.2 mm
